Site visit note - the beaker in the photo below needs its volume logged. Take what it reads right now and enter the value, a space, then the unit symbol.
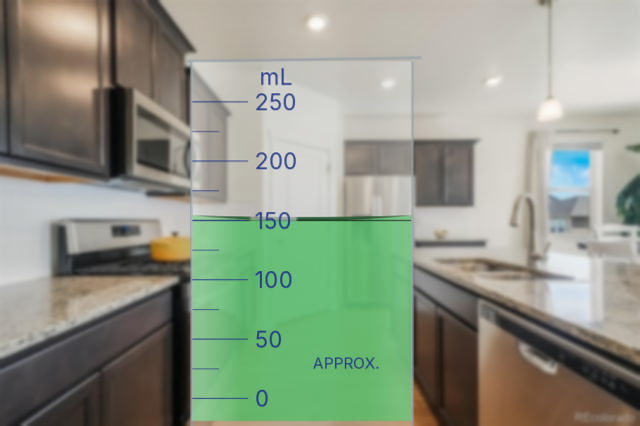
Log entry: 150 mL
